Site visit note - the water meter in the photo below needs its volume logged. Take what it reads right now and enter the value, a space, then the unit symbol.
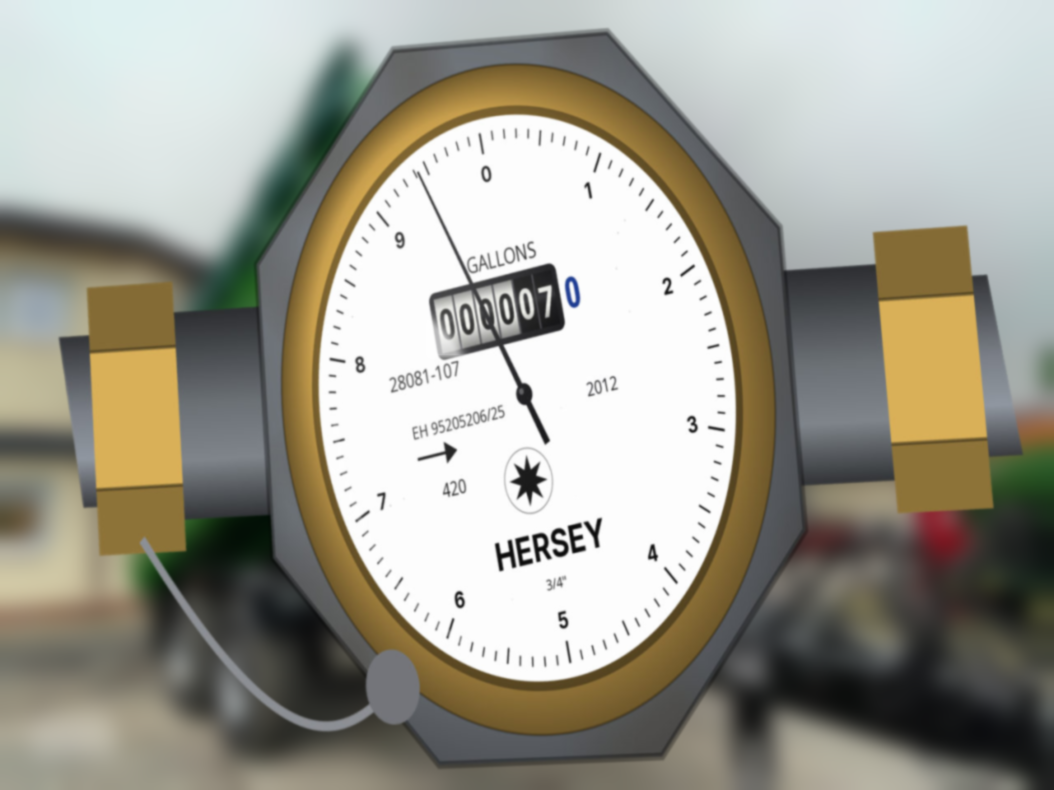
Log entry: 69.4 gal
